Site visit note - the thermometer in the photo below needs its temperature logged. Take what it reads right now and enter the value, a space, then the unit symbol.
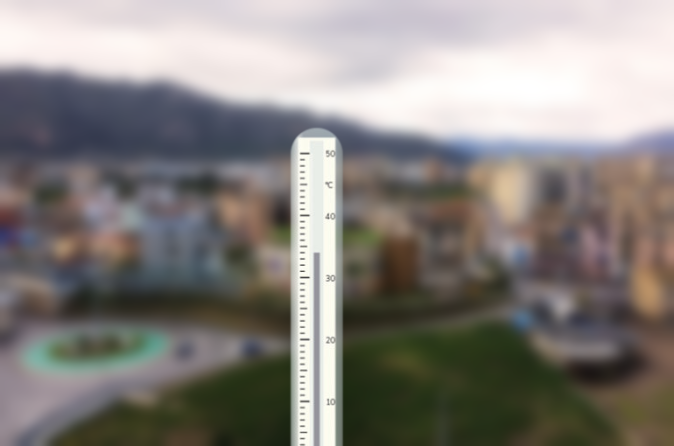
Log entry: 34 °C
